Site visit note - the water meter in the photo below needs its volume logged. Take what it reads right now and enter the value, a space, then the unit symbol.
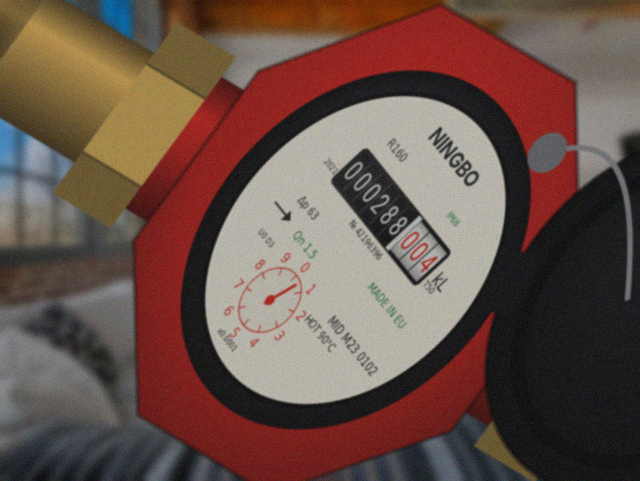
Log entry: 288.0040 kL
